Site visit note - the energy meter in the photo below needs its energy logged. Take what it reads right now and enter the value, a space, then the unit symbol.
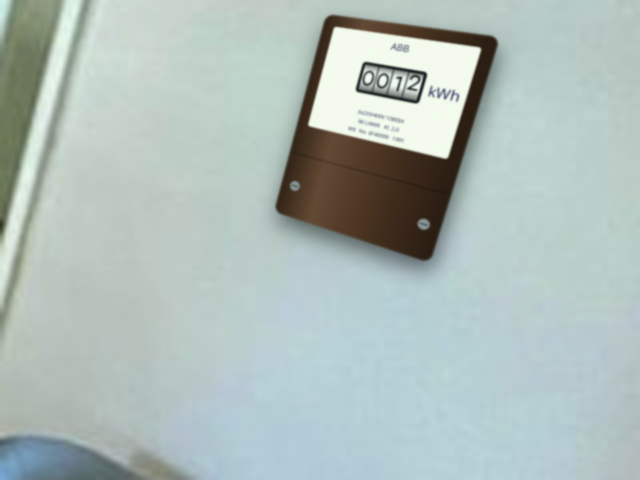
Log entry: 12 kWh
